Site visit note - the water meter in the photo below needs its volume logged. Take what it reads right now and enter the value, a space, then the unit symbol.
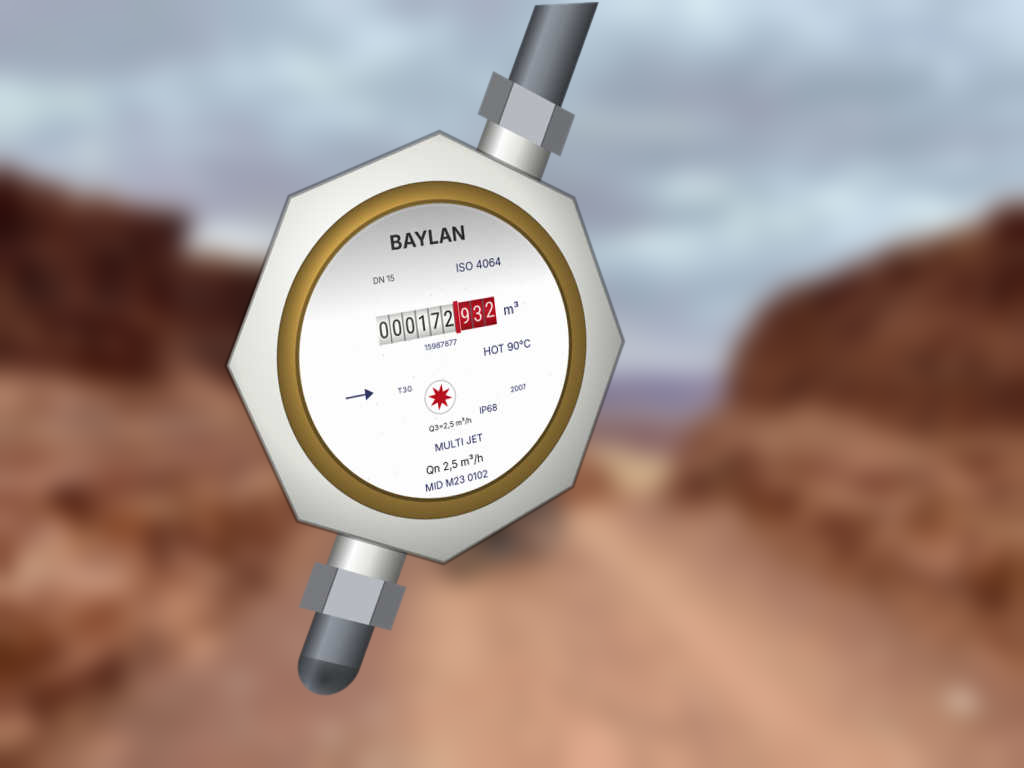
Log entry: 172.932 m³
